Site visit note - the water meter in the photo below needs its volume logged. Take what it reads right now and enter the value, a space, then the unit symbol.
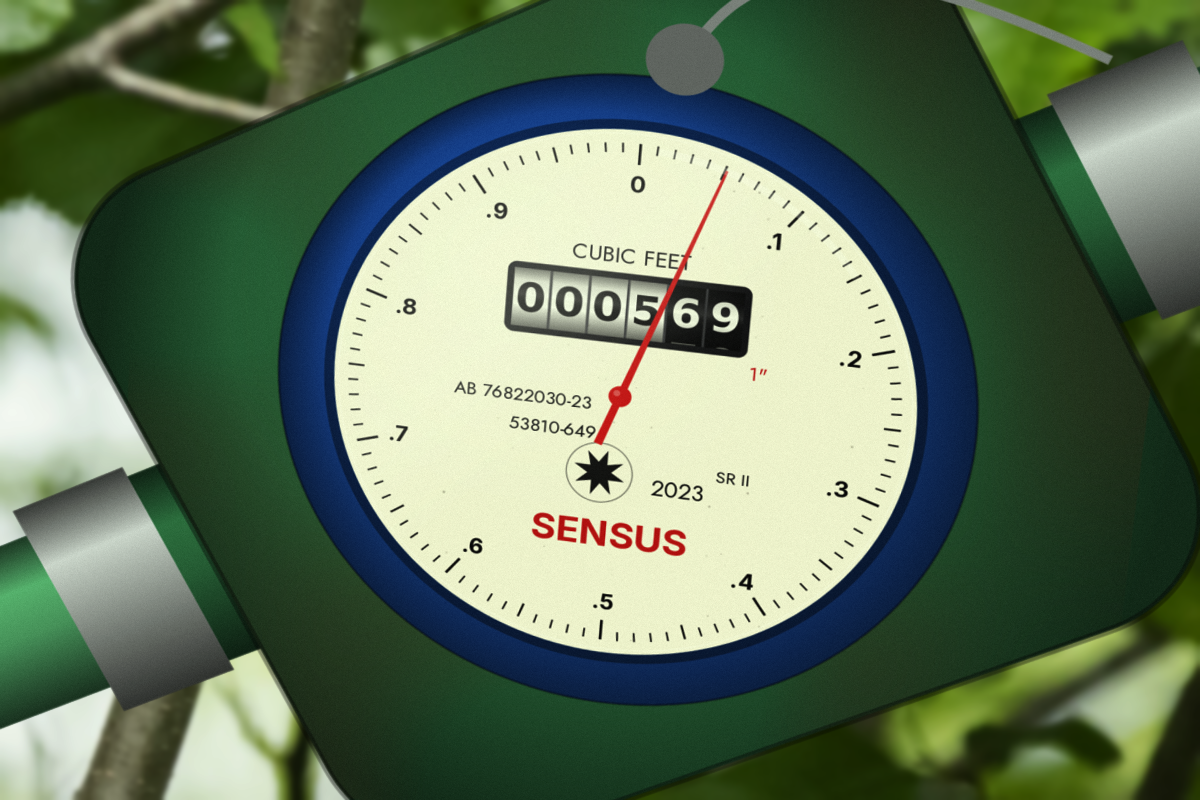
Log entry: 569.05 ft³
